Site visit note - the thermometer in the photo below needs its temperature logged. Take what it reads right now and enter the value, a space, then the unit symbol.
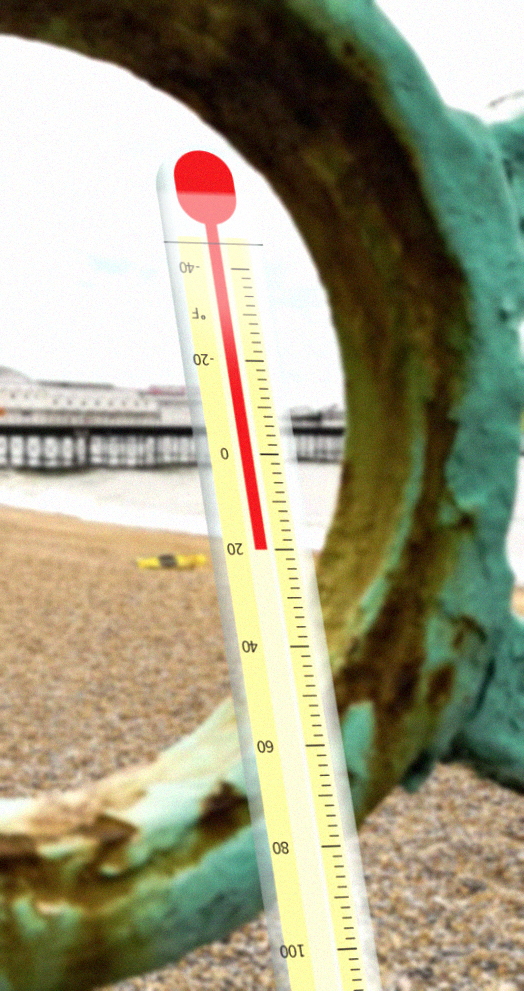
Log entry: 20 °F
